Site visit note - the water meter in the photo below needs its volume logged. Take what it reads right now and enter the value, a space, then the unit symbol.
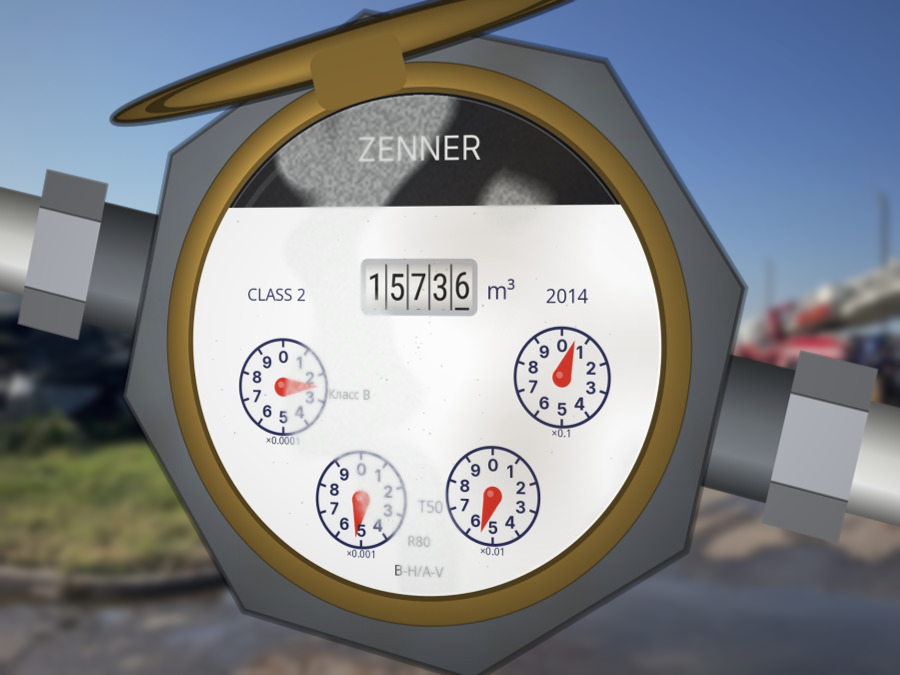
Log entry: 15736.0552 m³
